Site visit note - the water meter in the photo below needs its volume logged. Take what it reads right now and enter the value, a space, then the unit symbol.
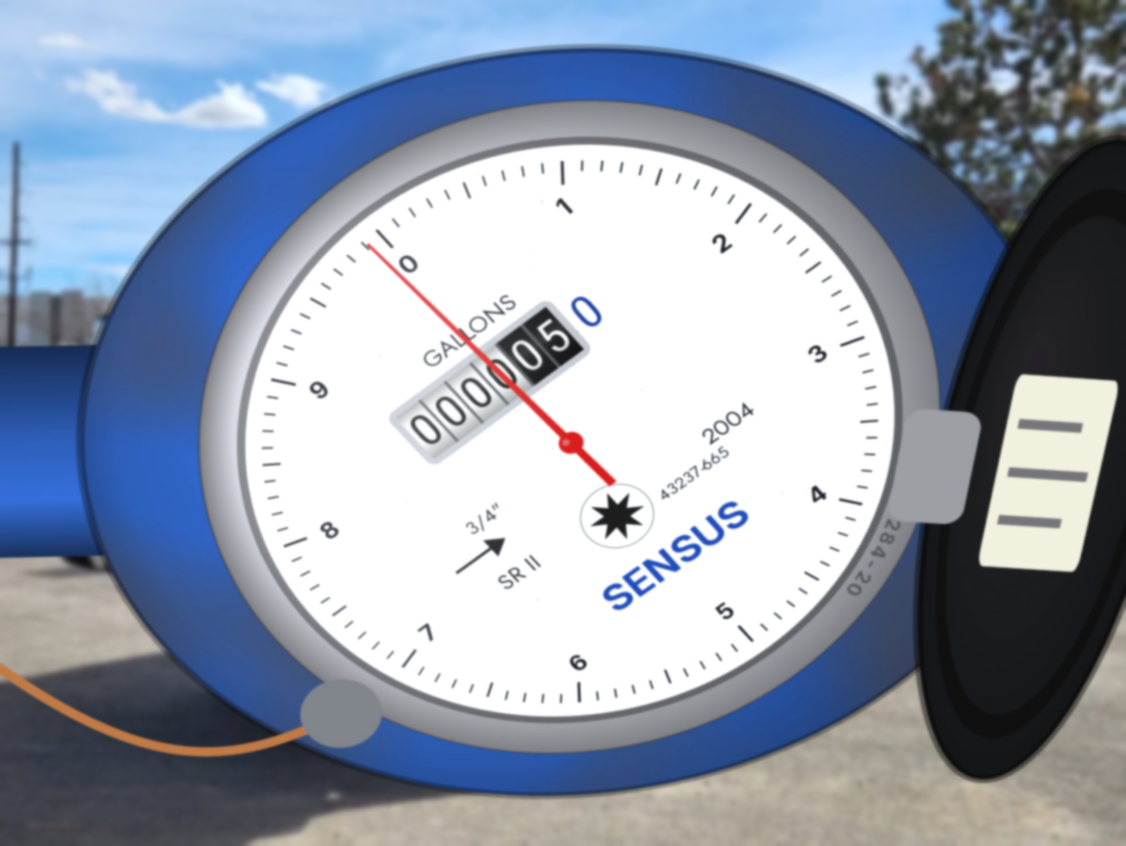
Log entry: 49.9 gal
